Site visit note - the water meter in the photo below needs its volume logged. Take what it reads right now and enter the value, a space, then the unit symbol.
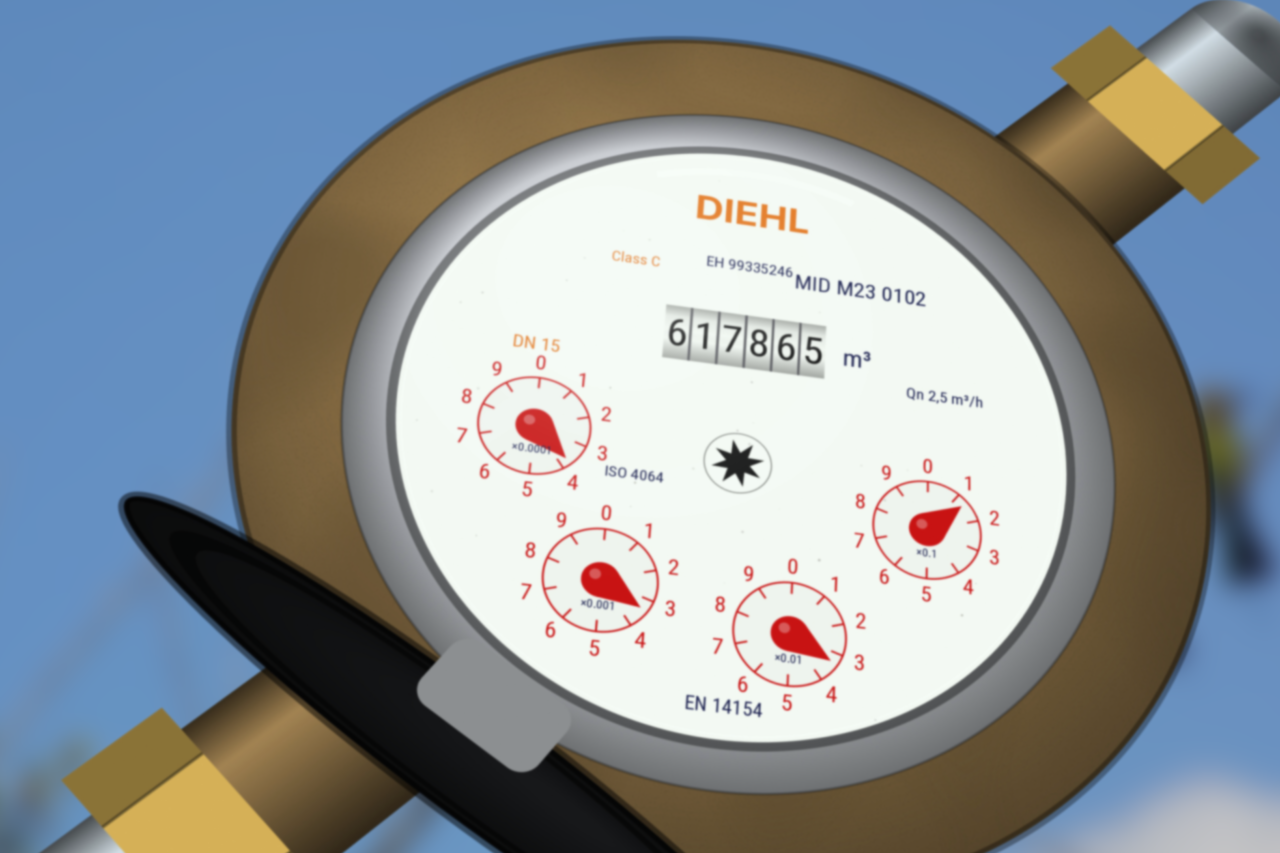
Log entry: 617865.1333 m³
